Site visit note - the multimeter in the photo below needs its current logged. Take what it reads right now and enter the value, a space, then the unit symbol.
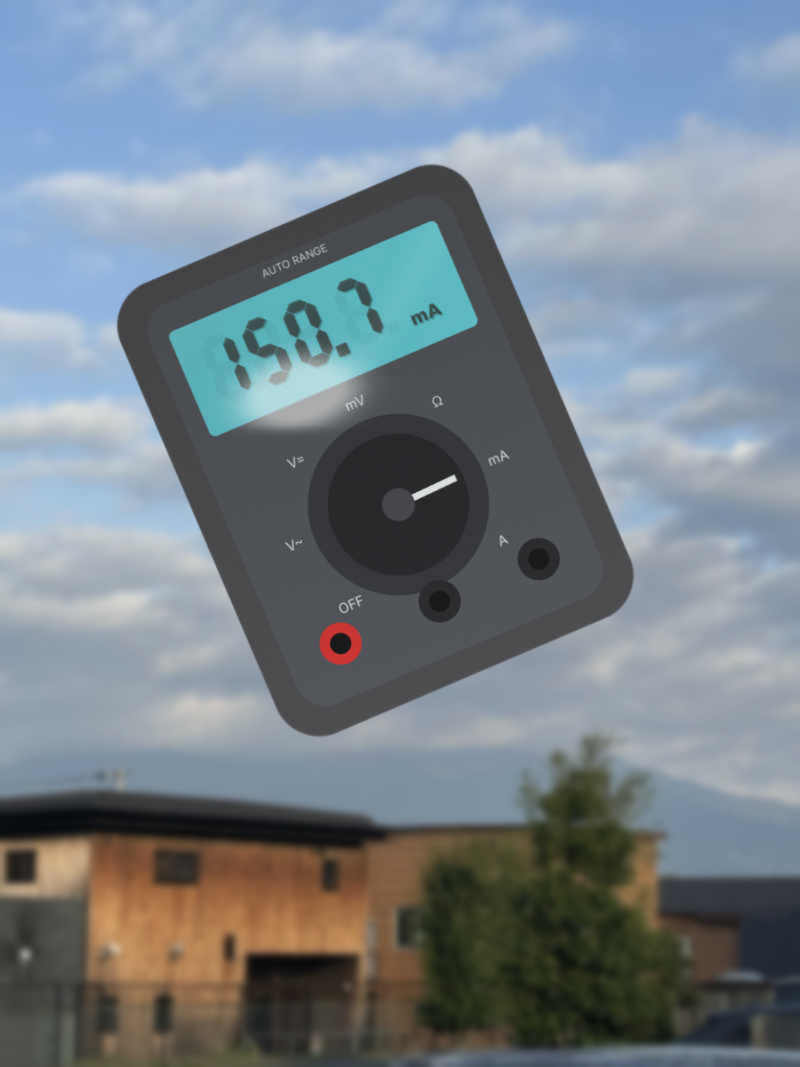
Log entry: 150.7 mA
